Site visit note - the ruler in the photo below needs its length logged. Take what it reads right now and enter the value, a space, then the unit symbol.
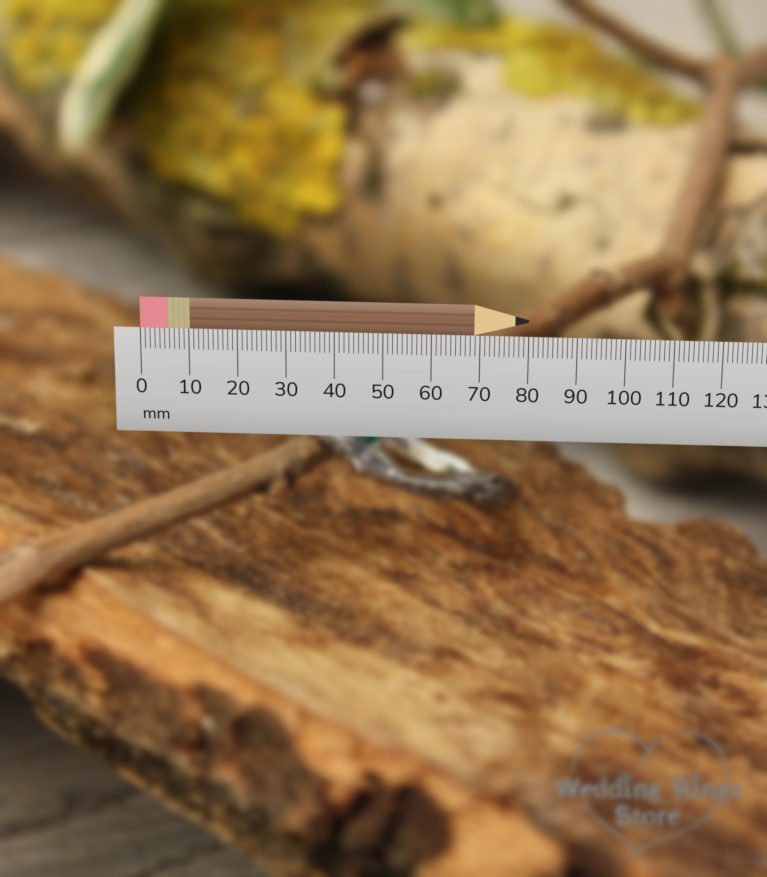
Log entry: 80 mm
